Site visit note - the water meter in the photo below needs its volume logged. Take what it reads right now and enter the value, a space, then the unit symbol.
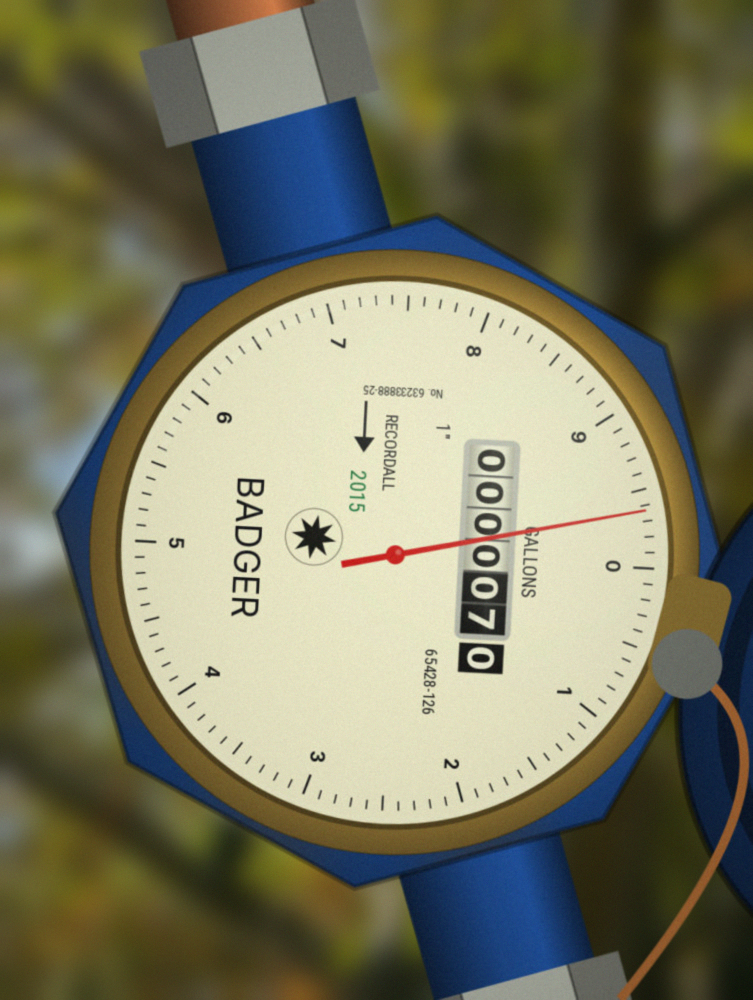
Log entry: 69.6 gal
